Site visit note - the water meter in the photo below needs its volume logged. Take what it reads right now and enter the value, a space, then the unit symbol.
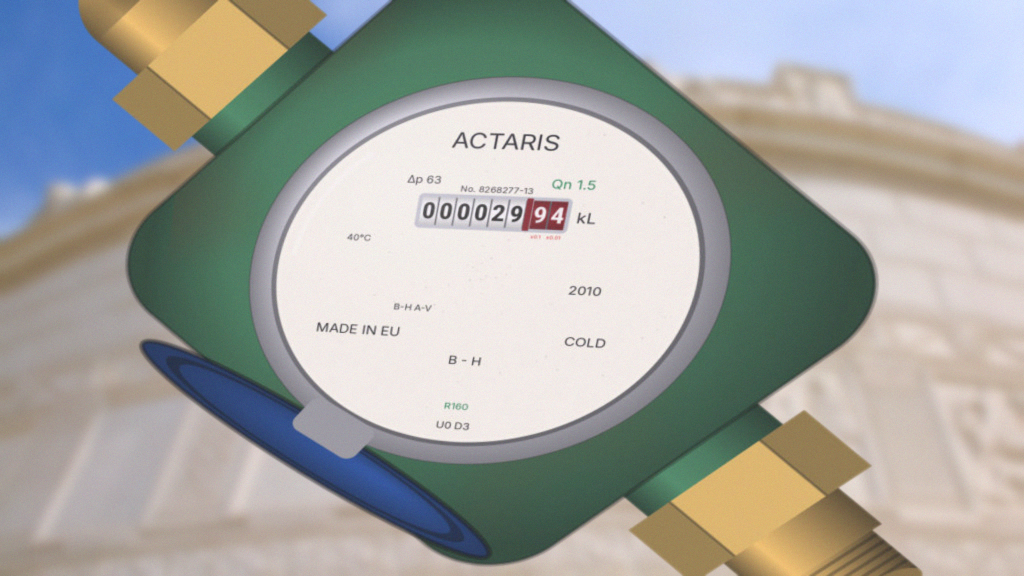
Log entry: 29.94 kL
